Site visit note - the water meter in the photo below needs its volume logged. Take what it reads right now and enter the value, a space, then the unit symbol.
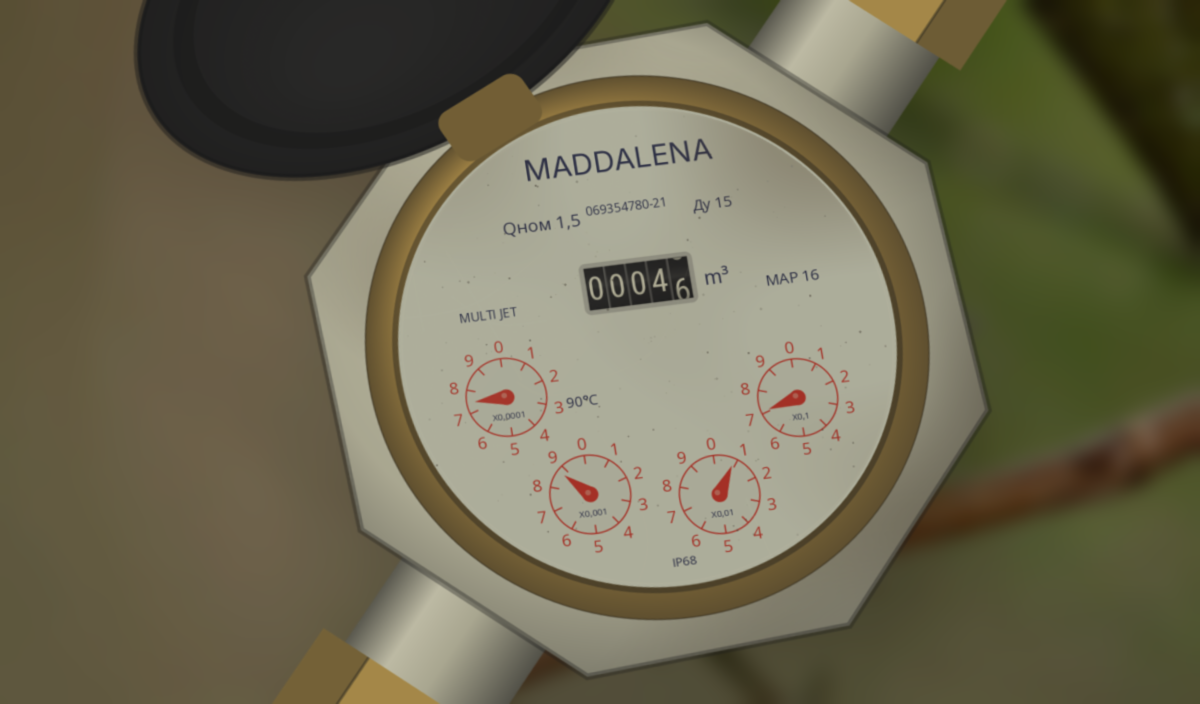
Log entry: 45.7087 m³
